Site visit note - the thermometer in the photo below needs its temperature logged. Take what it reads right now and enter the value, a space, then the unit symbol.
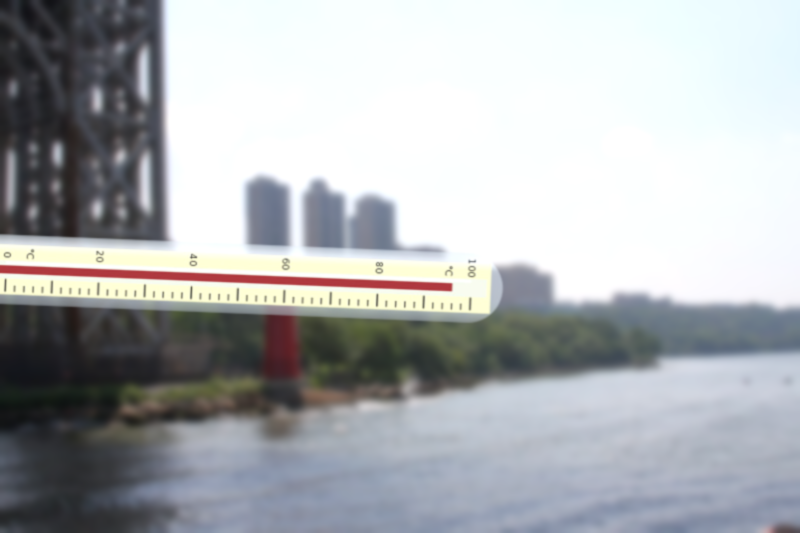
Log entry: 96 °C
